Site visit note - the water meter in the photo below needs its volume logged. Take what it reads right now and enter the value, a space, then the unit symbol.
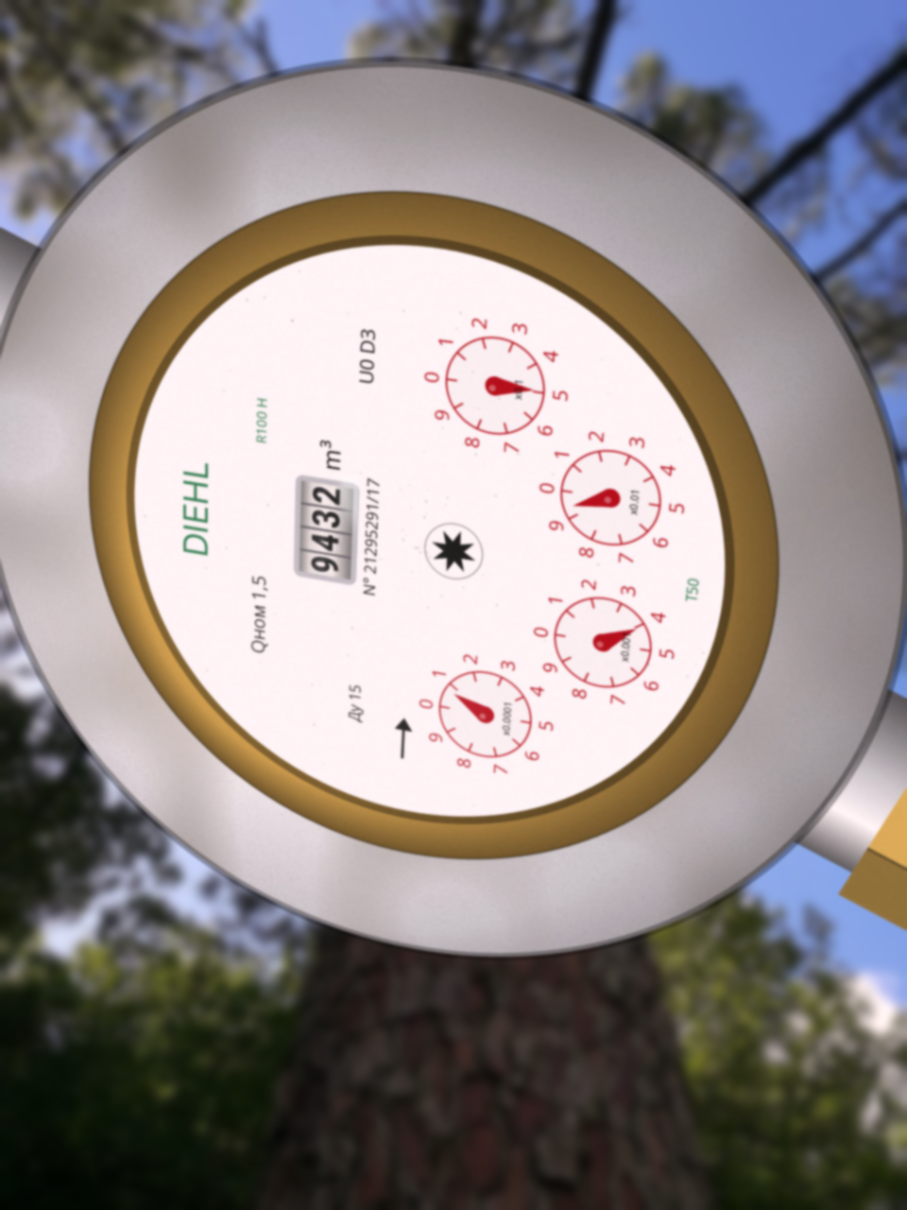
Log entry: 9432.4940 m³
